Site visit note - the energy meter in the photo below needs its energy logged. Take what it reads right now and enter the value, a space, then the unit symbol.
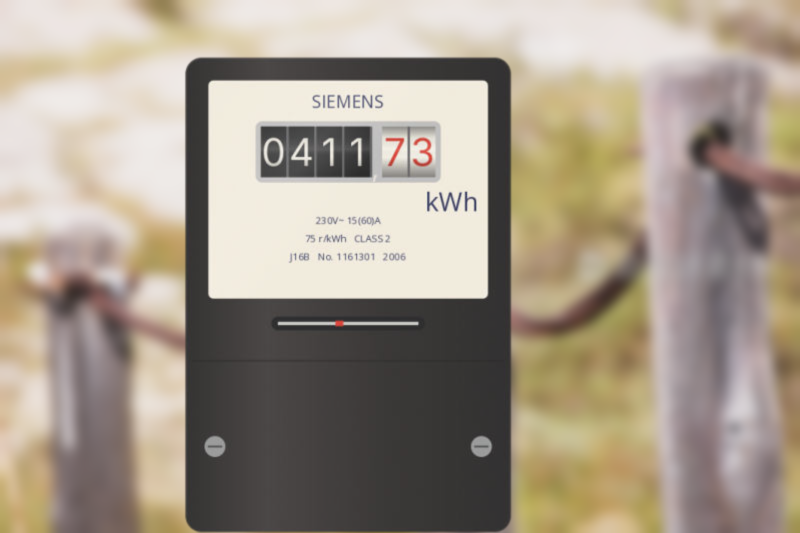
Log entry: 411.73 kWh
